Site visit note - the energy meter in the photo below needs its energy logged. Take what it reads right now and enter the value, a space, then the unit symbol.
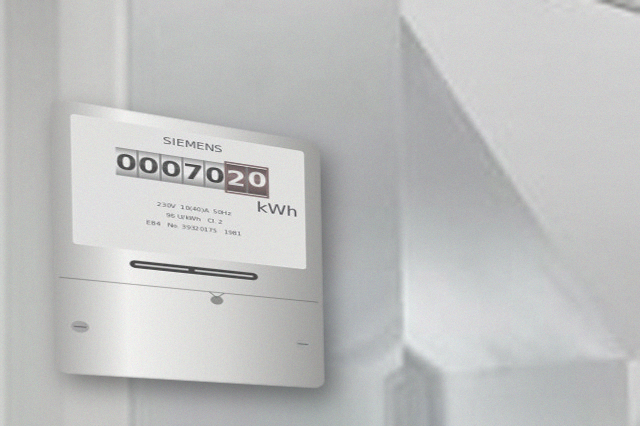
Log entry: 70.20 kWh
